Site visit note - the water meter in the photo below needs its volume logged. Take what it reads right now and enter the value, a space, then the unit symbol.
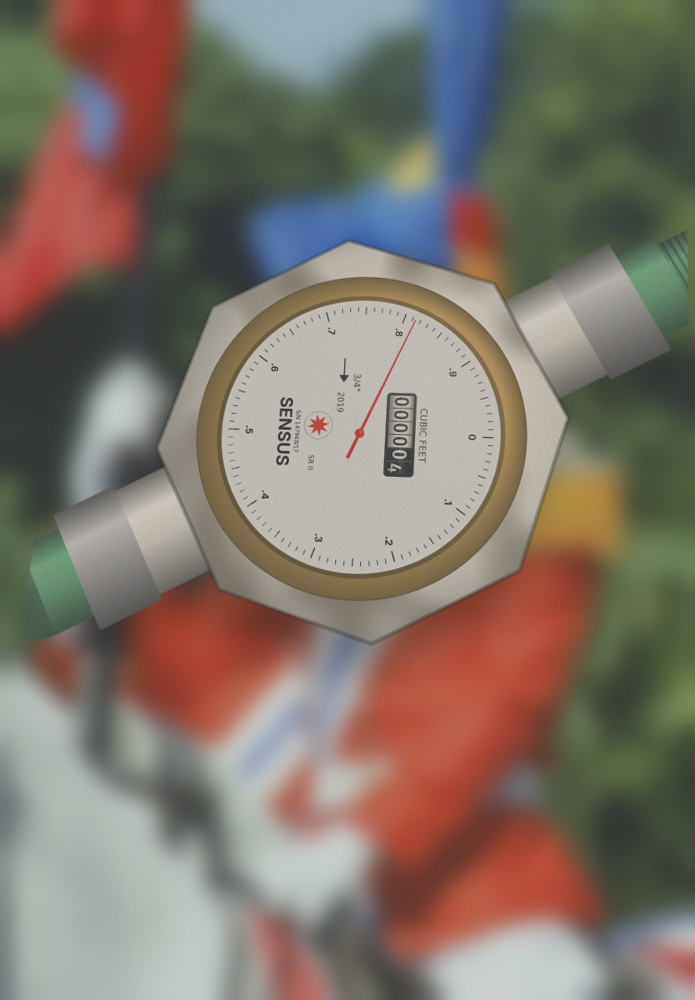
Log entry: 3.81 ft³
